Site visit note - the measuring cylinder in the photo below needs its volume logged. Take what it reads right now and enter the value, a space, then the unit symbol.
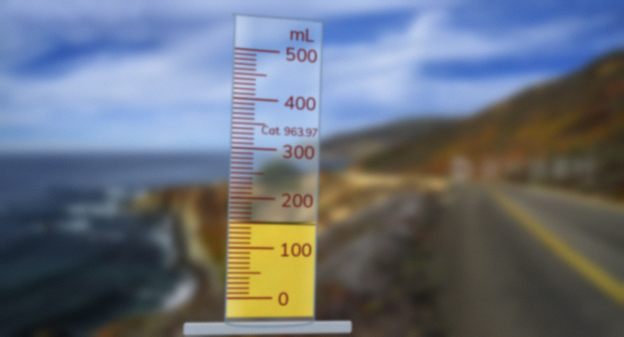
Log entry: 150 mL
